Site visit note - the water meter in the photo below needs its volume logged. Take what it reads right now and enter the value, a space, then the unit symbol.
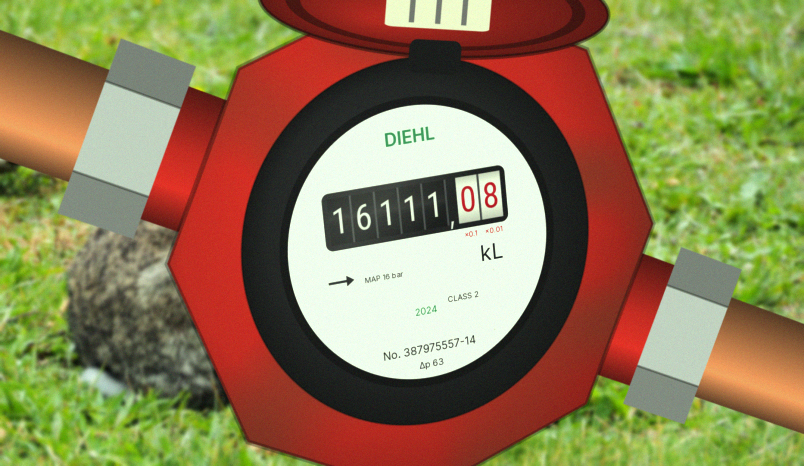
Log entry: 16111.08 kL
